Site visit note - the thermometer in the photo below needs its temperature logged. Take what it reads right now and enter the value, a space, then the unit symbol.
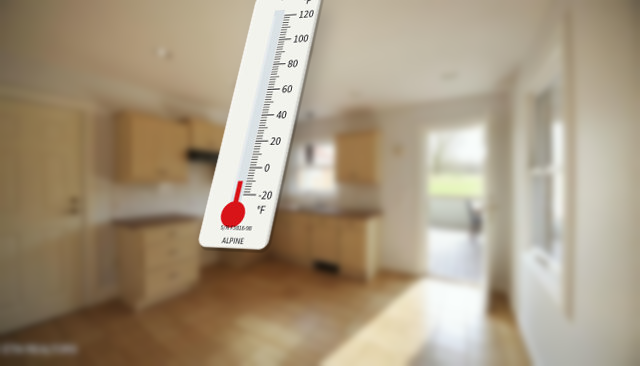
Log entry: -10 °F
